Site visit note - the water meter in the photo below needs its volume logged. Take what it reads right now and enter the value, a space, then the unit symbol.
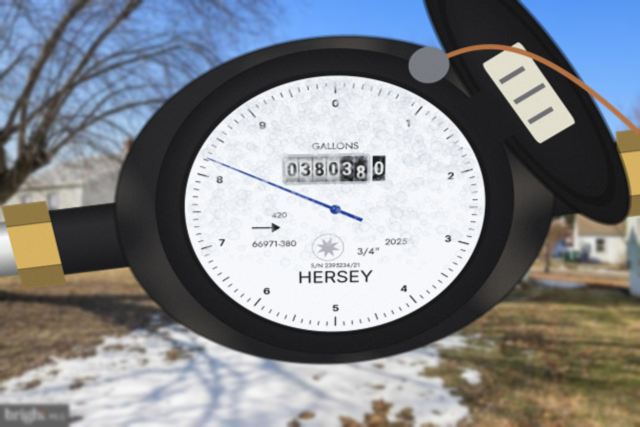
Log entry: 380378.2 gal
